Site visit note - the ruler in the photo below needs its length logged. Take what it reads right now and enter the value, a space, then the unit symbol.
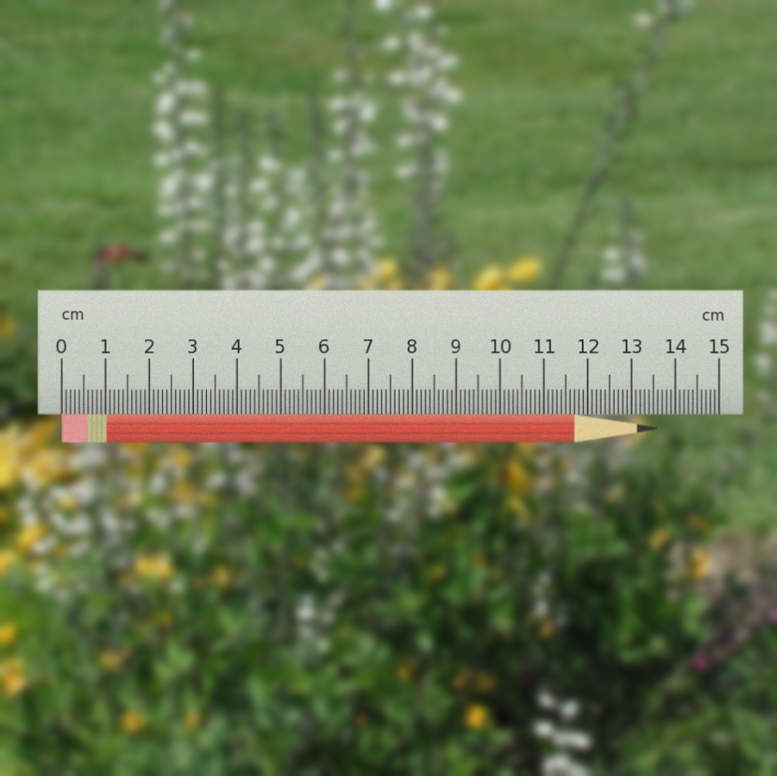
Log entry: 13.6 cm
